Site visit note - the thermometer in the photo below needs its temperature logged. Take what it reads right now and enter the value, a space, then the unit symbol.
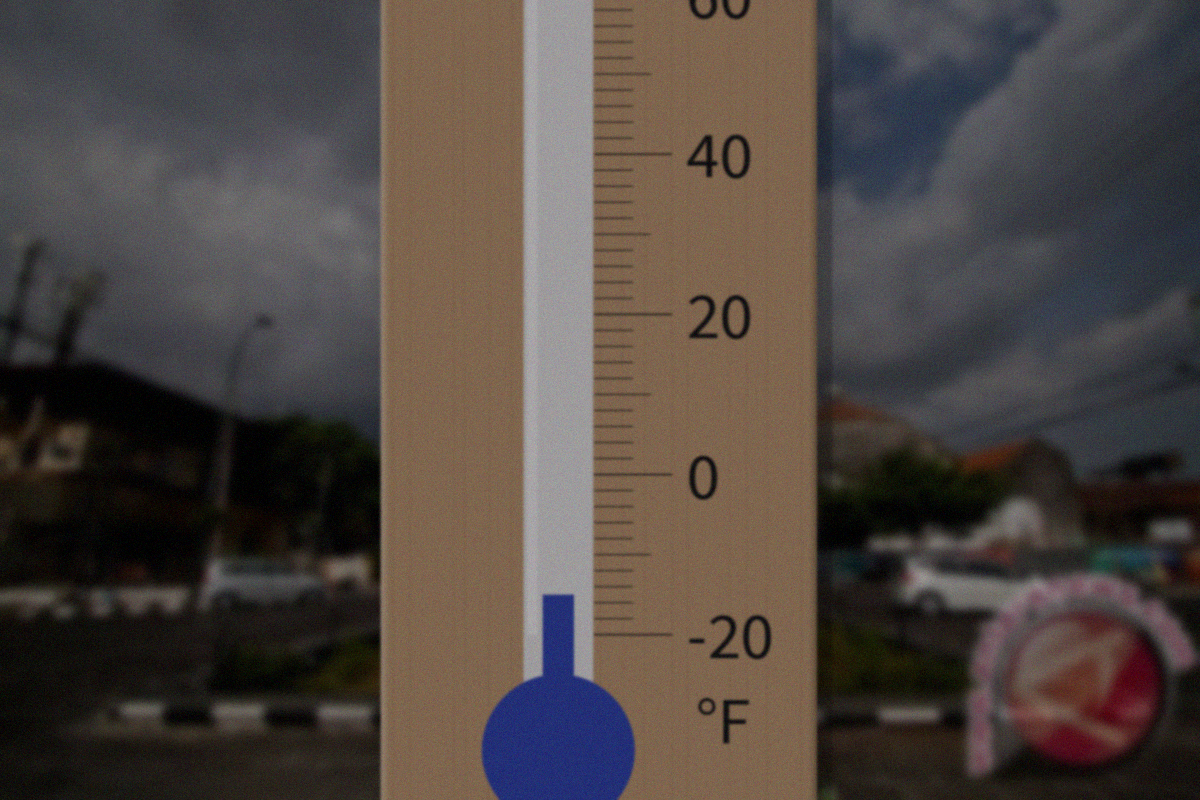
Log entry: -15 °F
